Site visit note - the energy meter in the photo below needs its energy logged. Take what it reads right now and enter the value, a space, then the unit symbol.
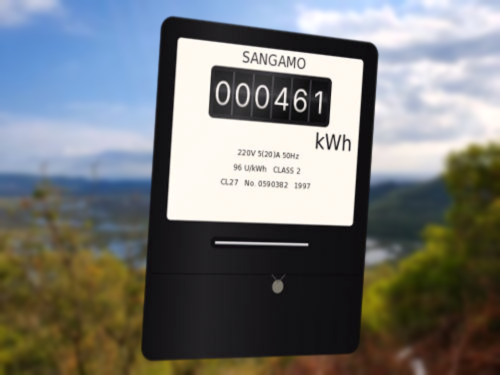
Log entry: 461 kWh
